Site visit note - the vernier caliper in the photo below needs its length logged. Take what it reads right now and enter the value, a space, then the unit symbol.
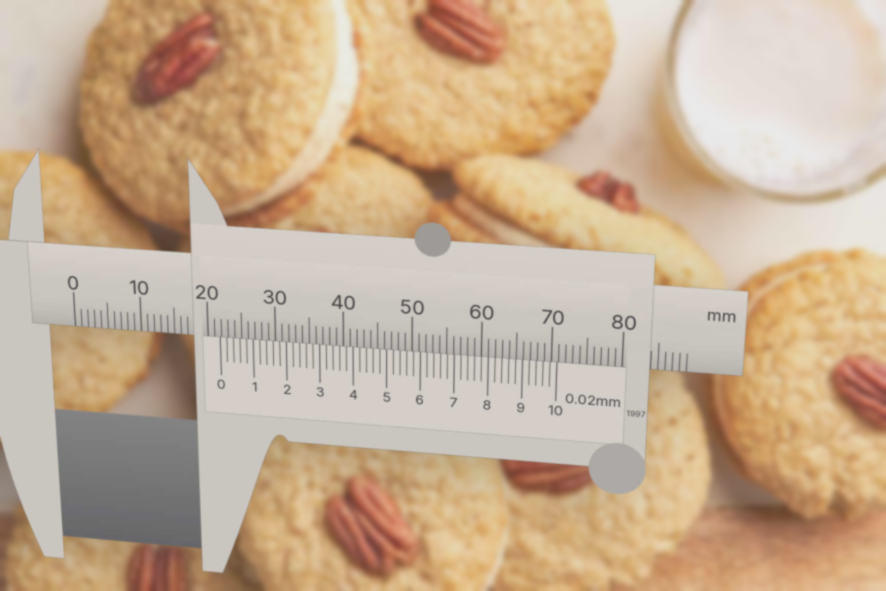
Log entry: 21.8 mm
